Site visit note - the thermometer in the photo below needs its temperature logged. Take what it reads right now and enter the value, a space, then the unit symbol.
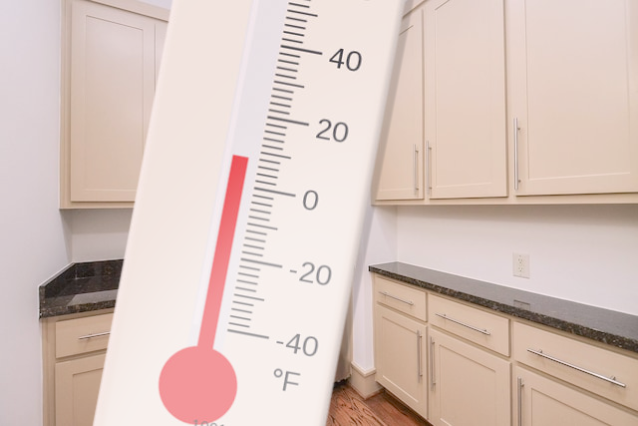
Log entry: 8 °F
